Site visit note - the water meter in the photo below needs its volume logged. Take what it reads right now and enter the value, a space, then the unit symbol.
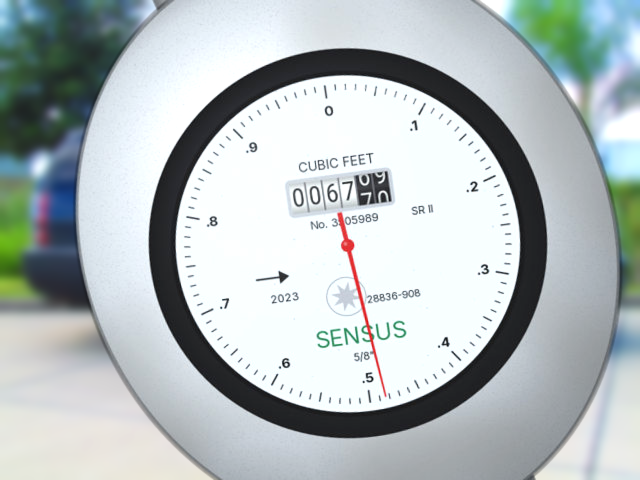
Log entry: 6769.48 ft³
